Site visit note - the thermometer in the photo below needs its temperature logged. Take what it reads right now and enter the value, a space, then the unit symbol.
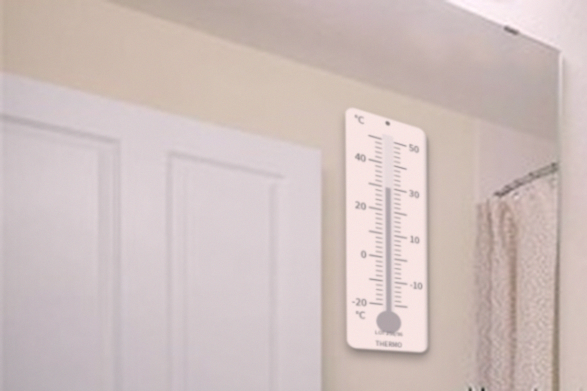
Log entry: 30 °C
